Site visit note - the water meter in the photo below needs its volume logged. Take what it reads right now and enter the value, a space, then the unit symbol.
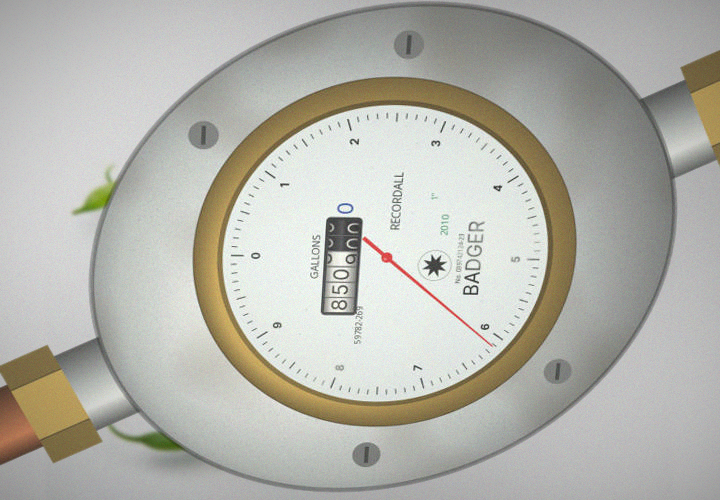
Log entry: 8508996.1 gal
